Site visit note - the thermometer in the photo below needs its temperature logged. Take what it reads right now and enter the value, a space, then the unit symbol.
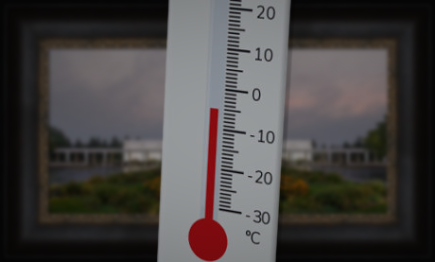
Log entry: -5 °C
